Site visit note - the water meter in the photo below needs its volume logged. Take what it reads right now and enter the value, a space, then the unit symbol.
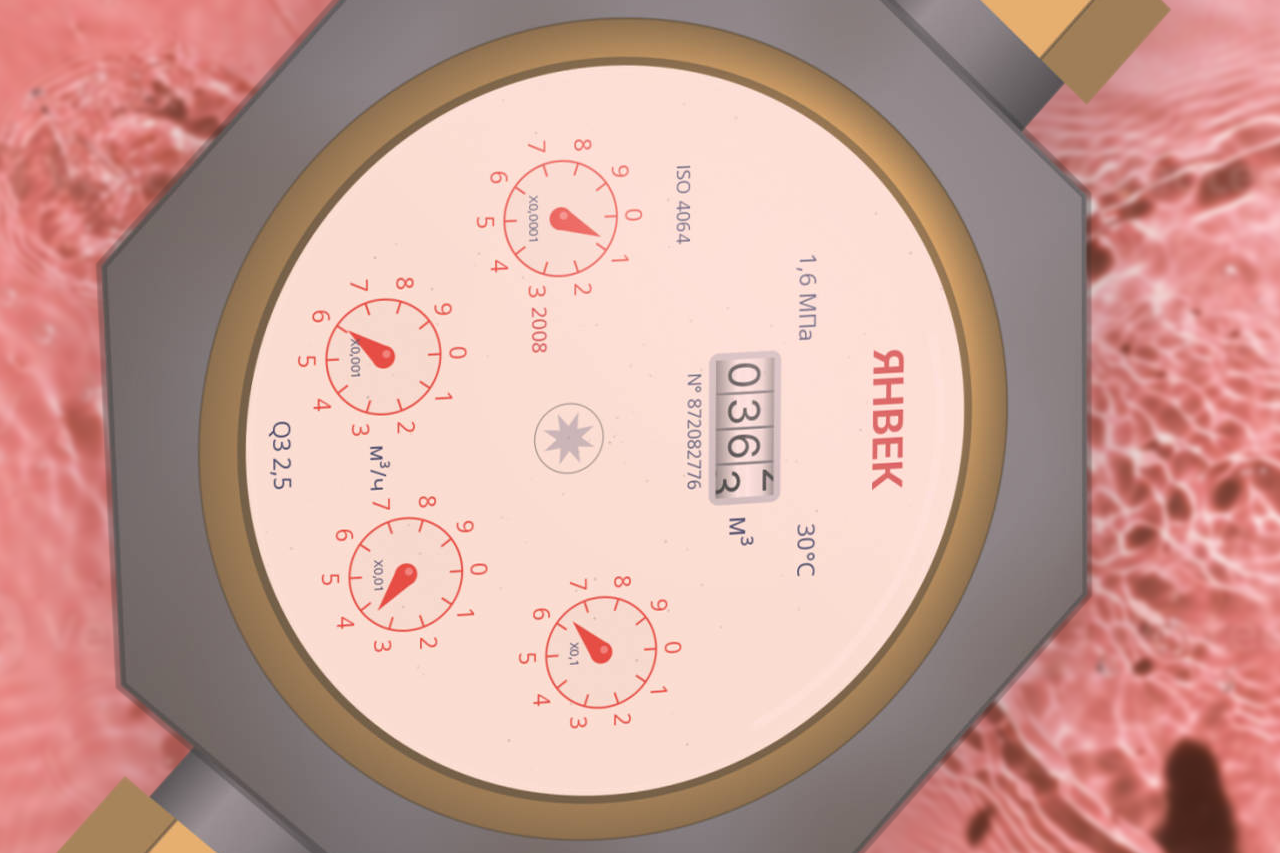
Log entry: 362.6360 m³
